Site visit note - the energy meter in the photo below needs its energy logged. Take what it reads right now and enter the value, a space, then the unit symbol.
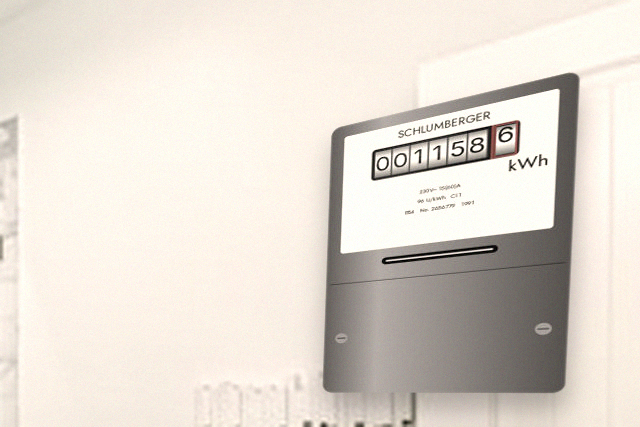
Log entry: 1158.6 kWh
